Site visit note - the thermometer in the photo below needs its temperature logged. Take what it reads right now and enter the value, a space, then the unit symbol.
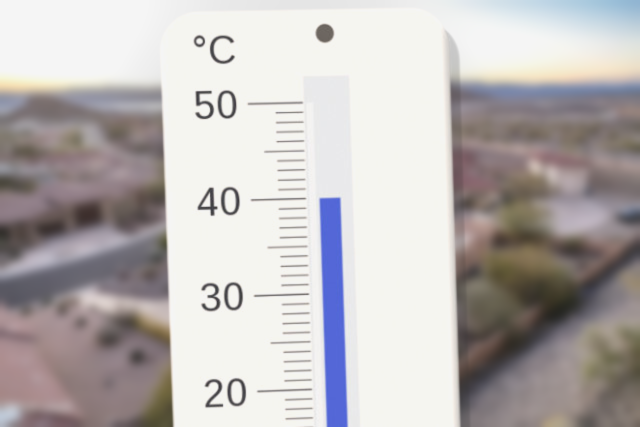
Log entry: 40 °C
